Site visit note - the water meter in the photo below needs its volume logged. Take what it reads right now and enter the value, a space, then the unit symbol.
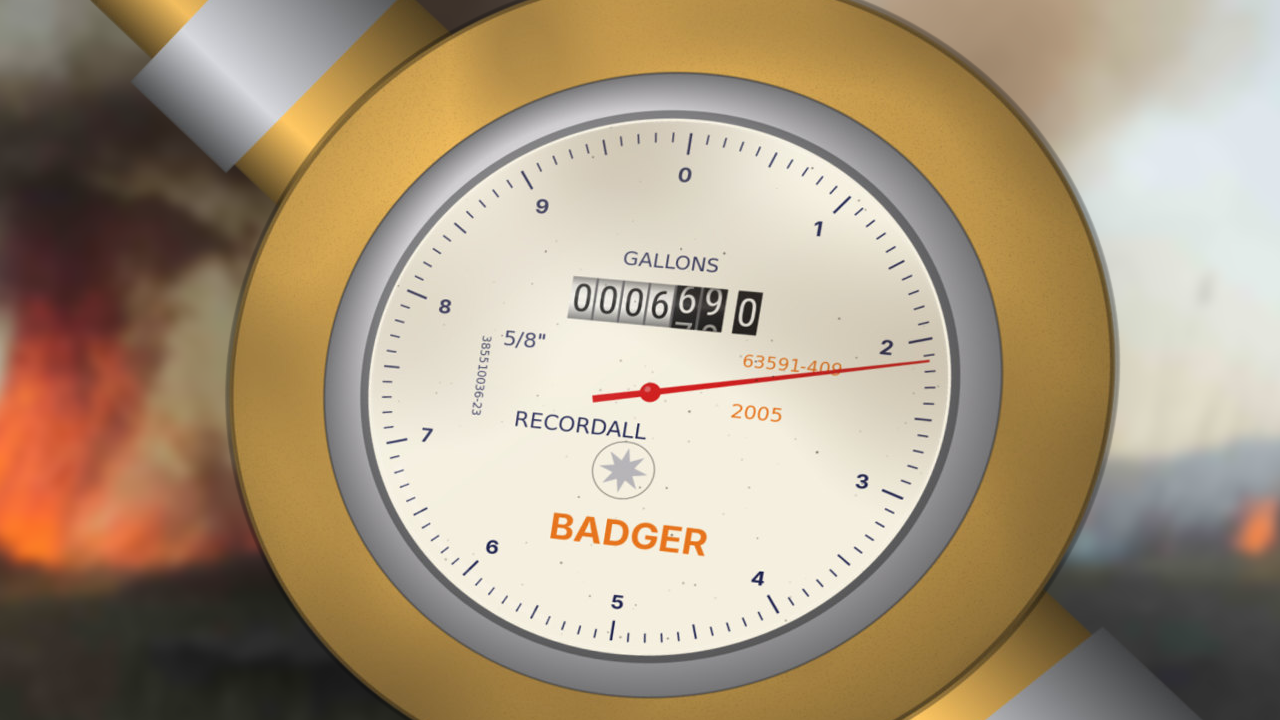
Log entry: 6692.1 gal
